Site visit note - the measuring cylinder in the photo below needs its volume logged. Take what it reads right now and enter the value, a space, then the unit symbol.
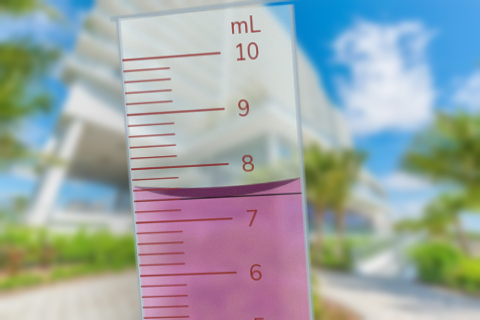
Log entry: 7.4 mL
